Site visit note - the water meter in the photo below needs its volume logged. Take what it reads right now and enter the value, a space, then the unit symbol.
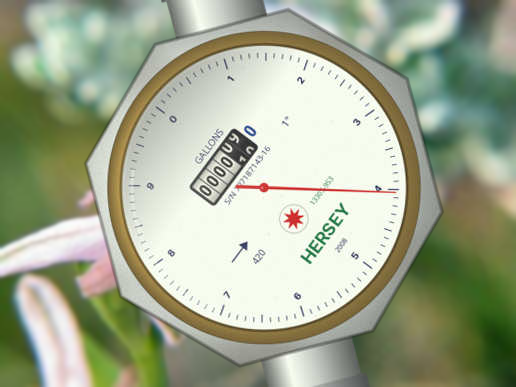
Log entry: 94.0 gal
